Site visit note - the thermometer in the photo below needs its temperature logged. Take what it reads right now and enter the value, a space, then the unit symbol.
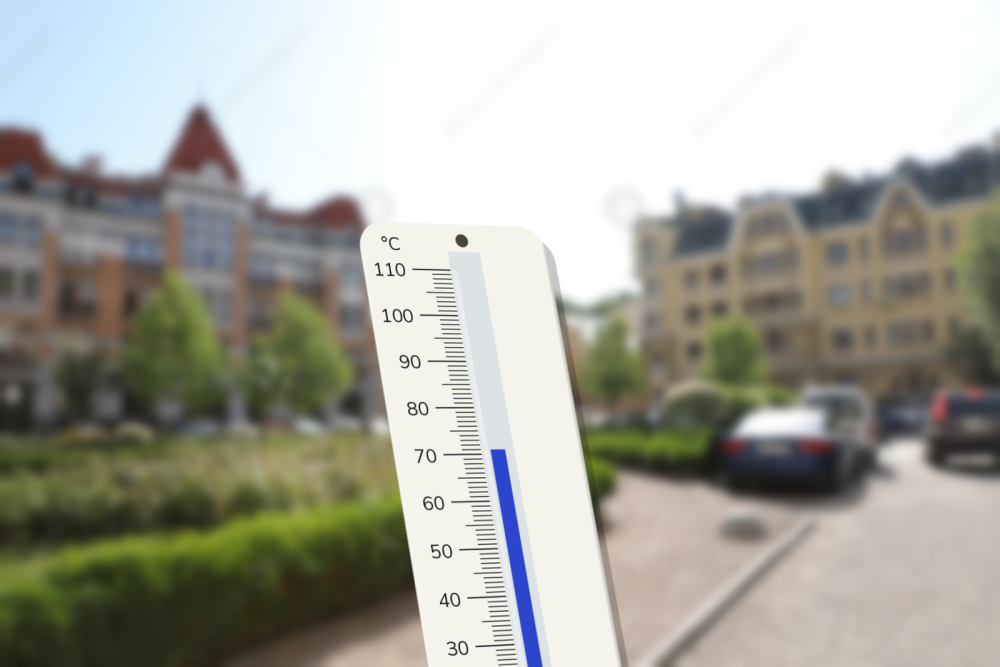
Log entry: 71 °C
